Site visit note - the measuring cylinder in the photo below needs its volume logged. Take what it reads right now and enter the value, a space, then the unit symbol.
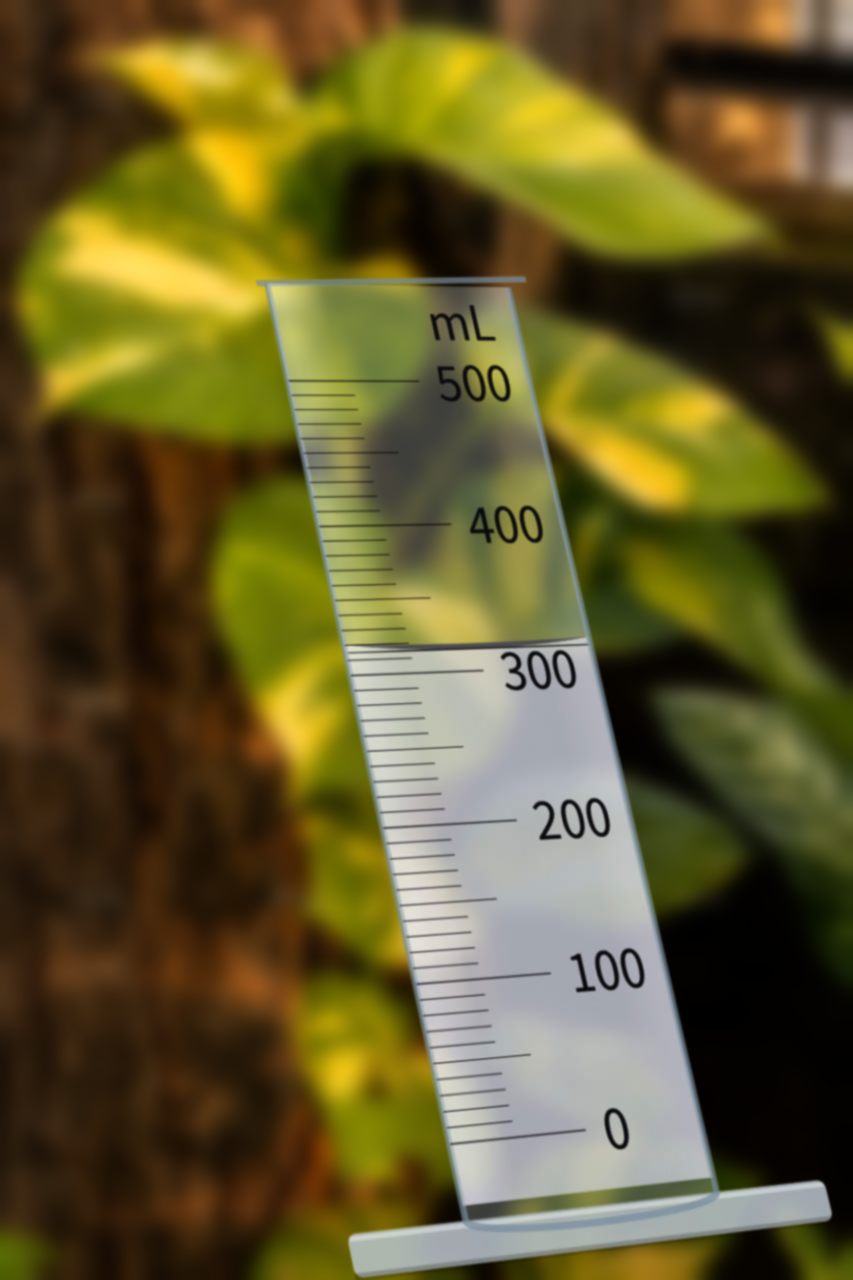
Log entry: 315 mL
